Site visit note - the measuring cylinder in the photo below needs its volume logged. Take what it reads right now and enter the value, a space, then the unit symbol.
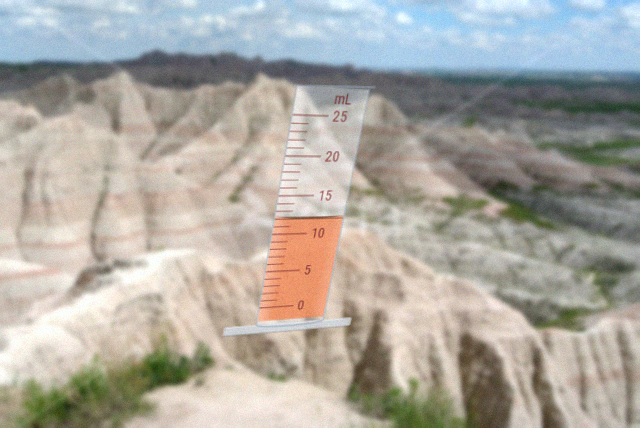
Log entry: 12 mL
